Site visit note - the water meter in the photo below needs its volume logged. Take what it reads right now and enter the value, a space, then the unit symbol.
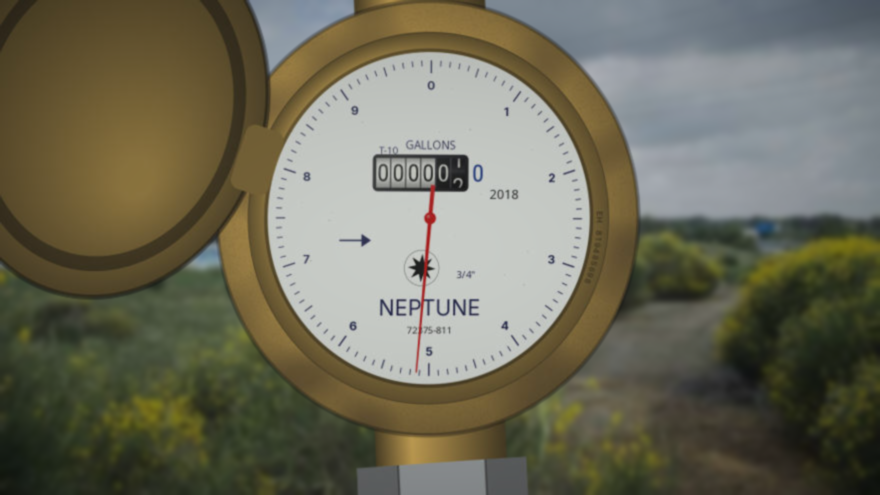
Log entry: 15.1 gal
